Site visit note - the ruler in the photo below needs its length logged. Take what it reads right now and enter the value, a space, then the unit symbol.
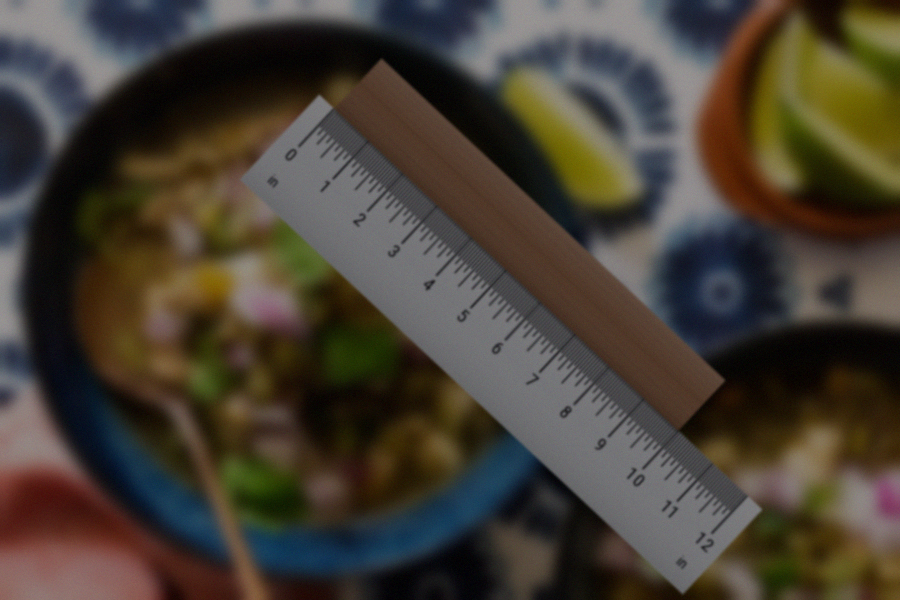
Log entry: 10 in
